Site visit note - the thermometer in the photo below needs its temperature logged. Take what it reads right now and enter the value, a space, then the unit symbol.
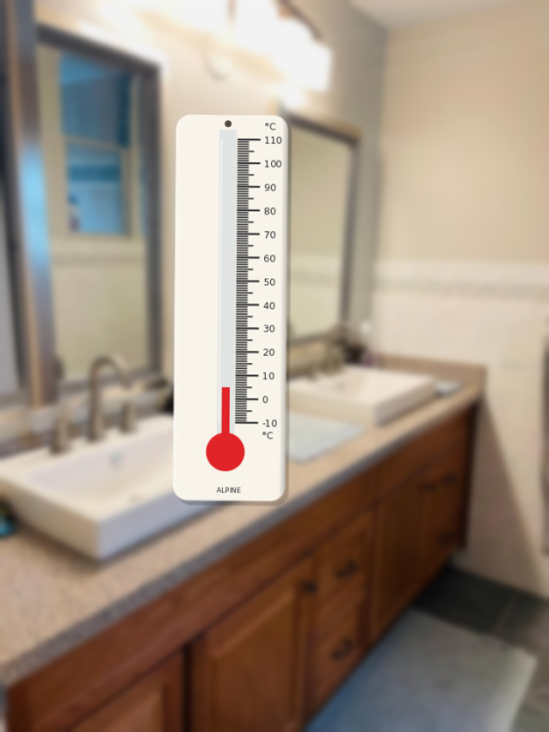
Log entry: 5 °C
